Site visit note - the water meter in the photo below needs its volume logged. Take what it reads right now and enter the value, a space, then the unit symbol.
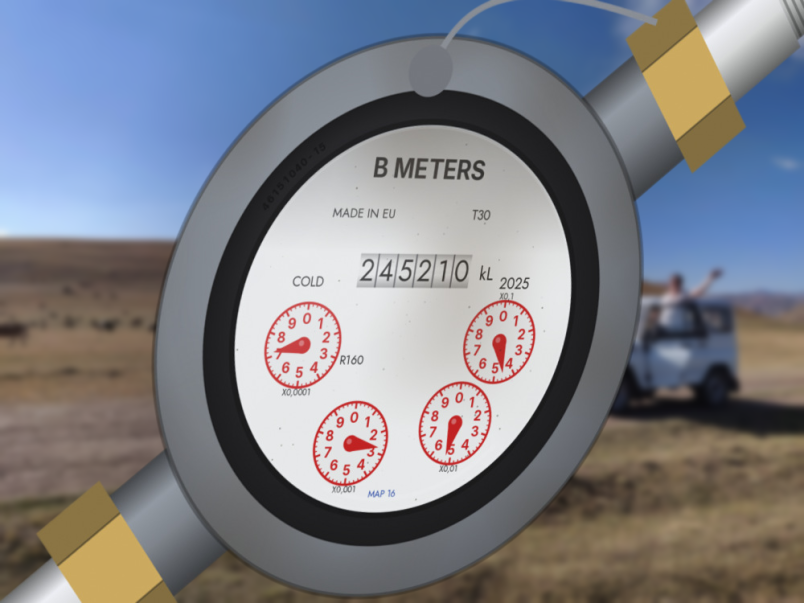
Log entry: 245210.4527 kL
